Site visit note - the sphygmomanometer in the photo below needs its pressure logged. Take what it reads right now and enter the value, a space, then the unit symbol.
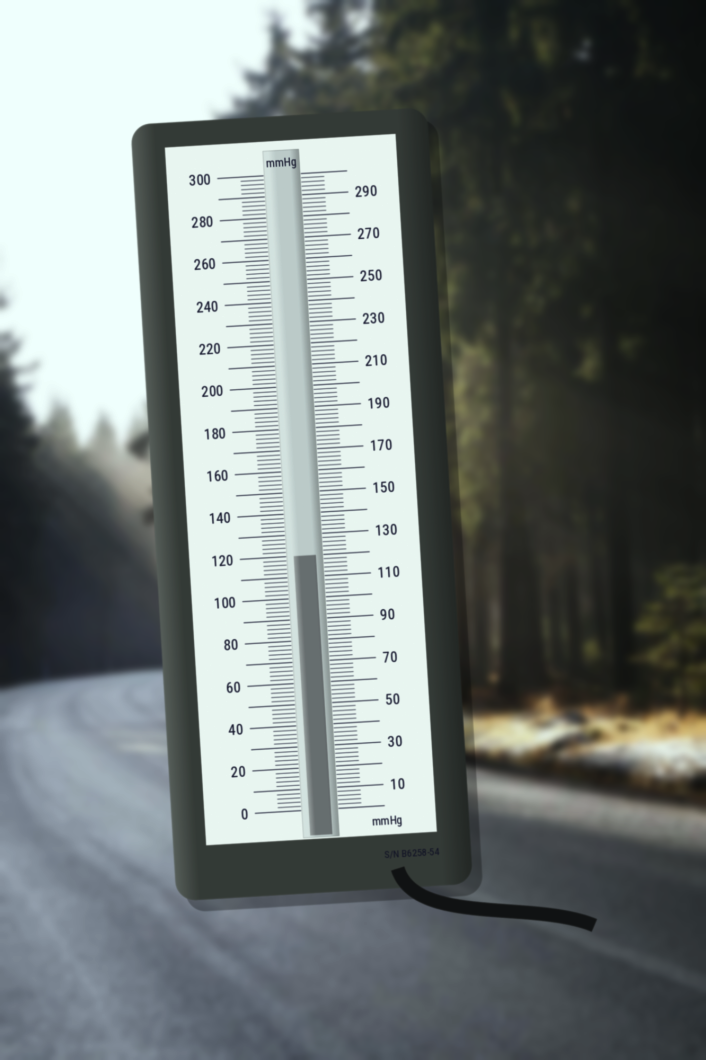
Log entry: 120 mmHg
